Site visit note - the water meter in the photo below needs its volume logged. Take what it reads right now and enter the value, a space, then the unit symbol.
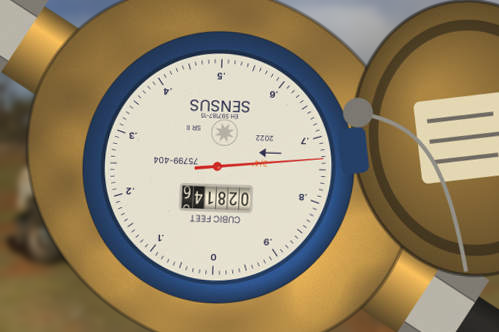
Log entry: 28145.73 ft³
